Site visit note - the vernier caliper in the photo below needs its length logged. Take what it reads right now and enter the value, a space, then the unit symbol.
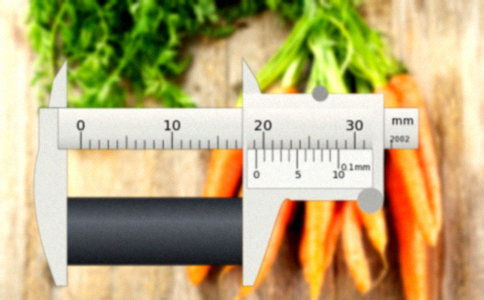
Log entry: 19.2 mm
